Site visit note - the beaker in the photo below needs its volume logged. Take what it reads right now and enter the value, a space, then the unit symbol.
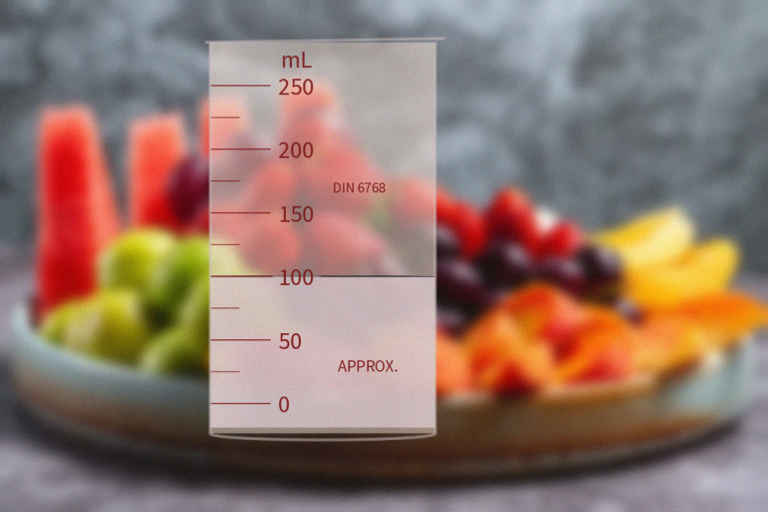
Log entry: 100 mL
